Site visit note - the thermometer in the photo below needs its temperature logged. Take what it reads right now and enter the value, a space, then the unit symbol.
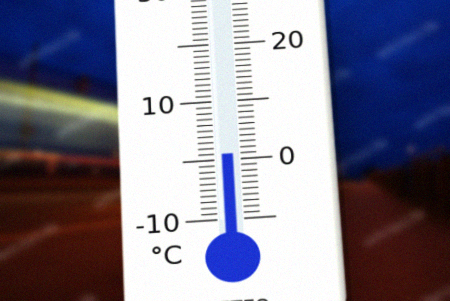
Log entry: 1 °C
